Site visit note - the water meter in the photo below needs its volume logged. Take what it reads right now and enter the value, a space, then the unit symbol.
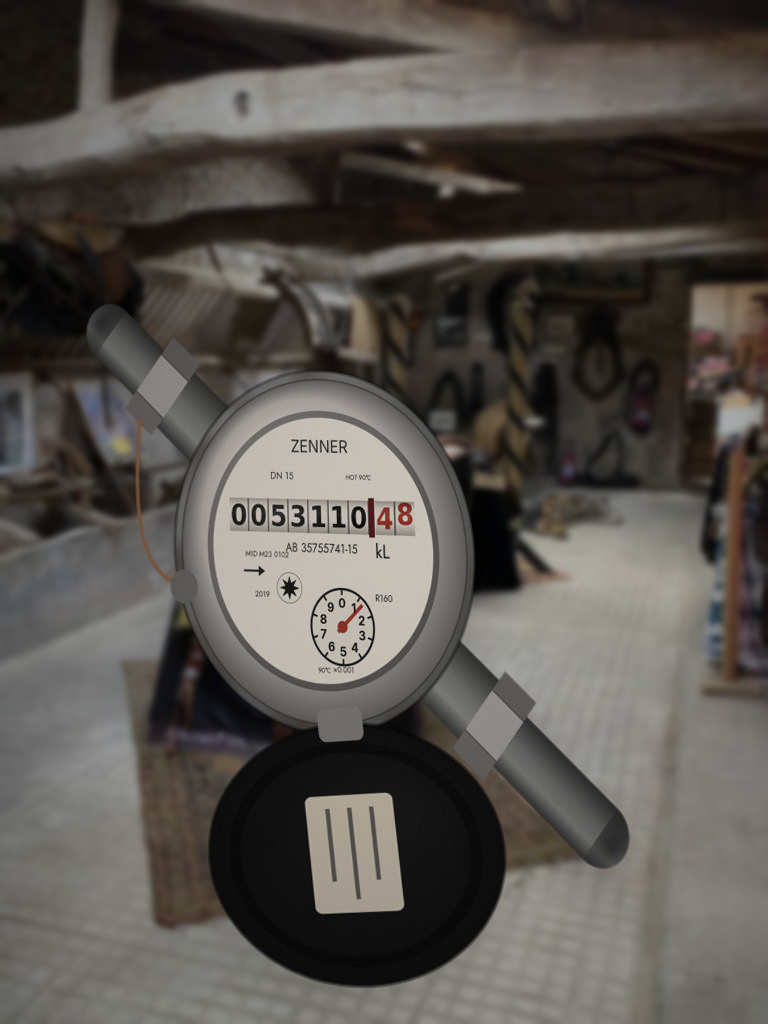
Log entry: 53110.481 kL
